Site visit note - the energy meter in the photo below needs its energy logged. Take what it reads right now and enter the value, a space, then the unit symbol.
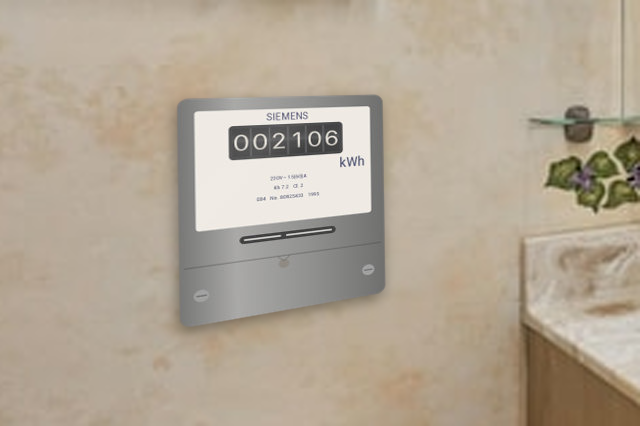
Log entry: 2106 kWh
